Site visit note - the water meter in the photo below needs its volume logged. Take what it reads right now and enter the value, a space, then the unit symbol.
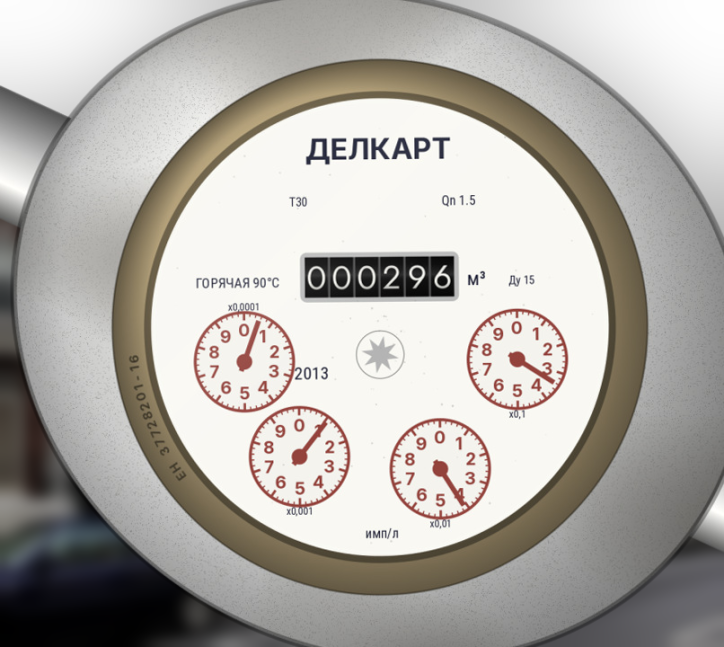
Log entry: 296.3410 m³
